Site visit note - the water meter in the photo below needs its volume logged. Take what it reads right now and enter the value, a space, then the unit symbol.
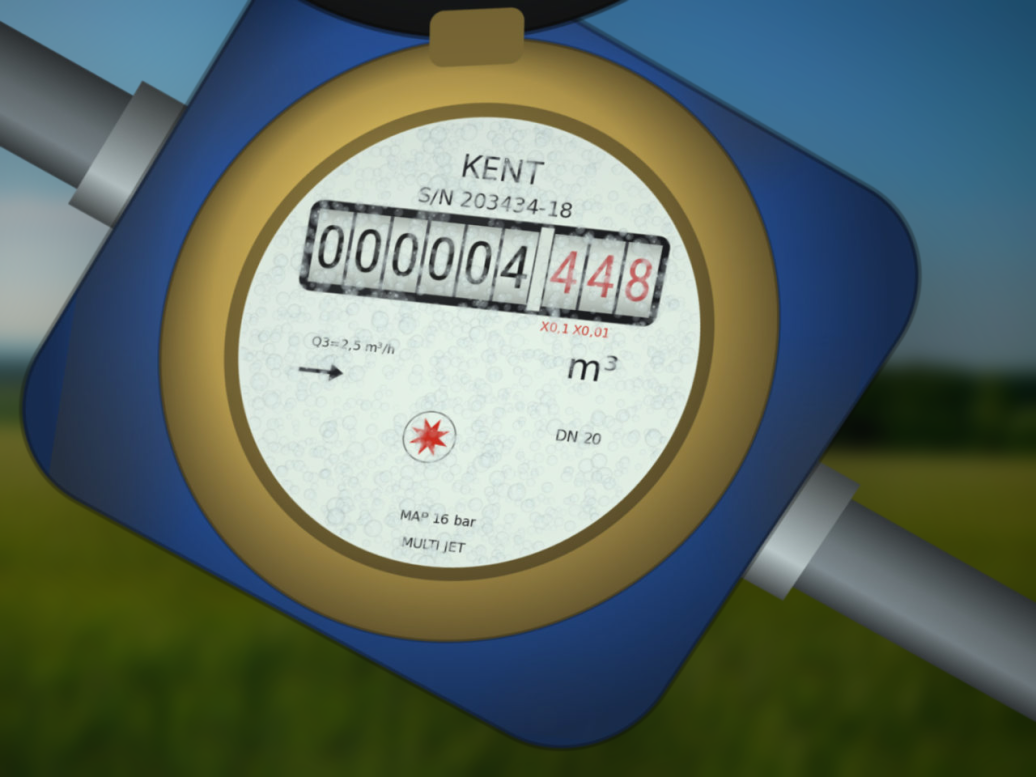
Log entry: 4.448 m³
